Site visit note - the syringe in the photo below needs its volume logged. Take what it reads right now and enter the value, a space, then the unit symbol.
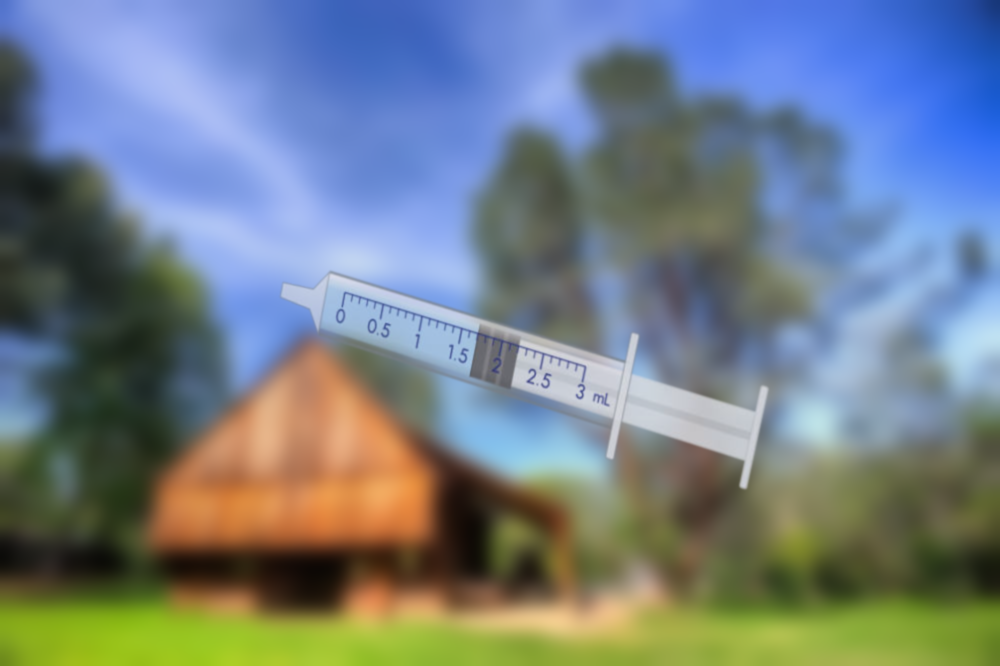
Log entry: 1.7 mL
